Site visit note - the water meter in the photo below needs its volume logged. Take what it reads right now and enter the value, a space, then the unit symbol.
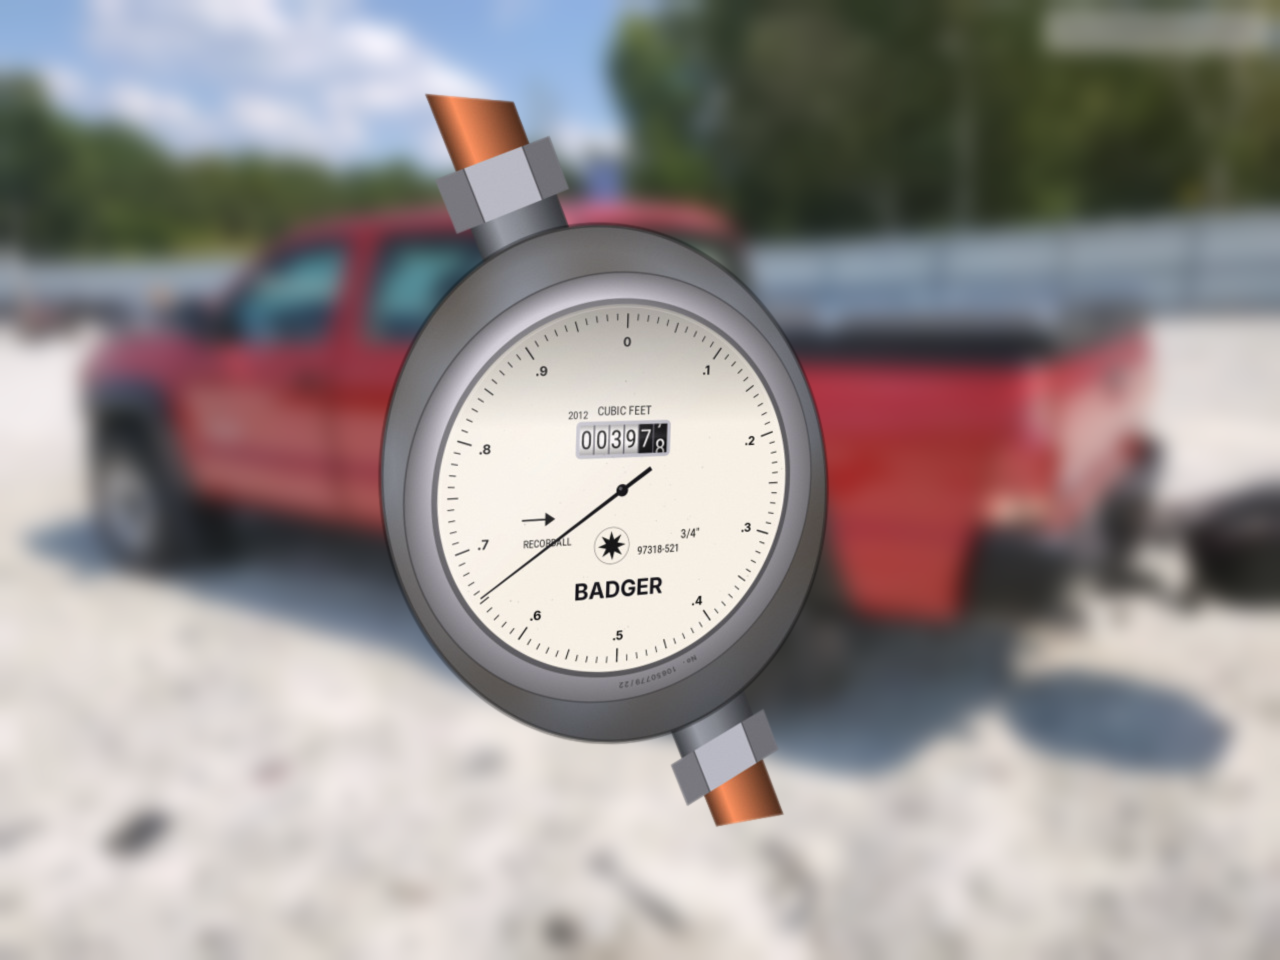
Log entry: 3977.65 ft³
